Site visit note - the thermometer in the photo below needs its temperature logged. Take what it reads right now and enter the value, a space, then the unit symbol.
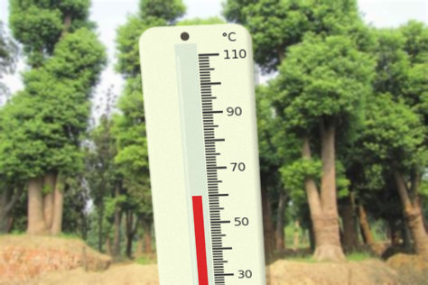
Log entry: 60 °C
